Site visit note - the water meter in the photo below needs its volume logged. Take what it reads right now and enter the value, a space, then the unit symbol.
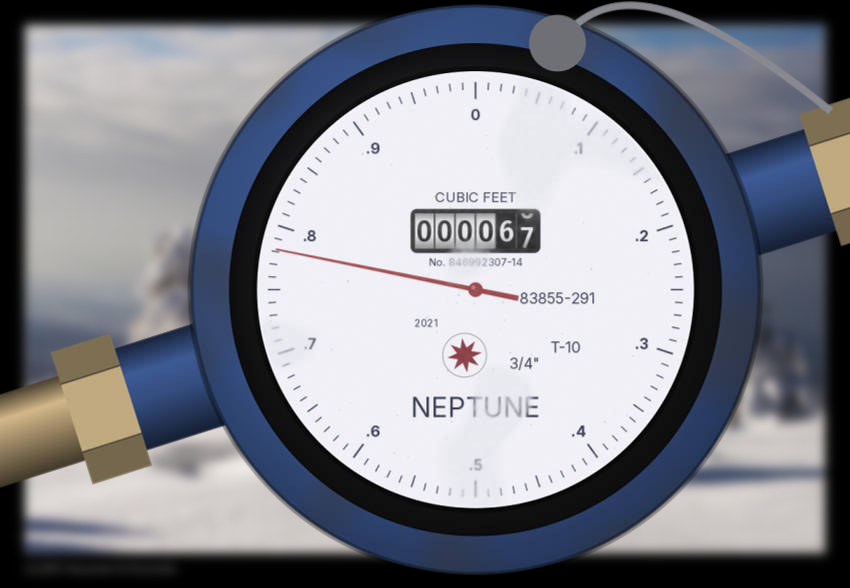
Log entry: 66.78 ft³
